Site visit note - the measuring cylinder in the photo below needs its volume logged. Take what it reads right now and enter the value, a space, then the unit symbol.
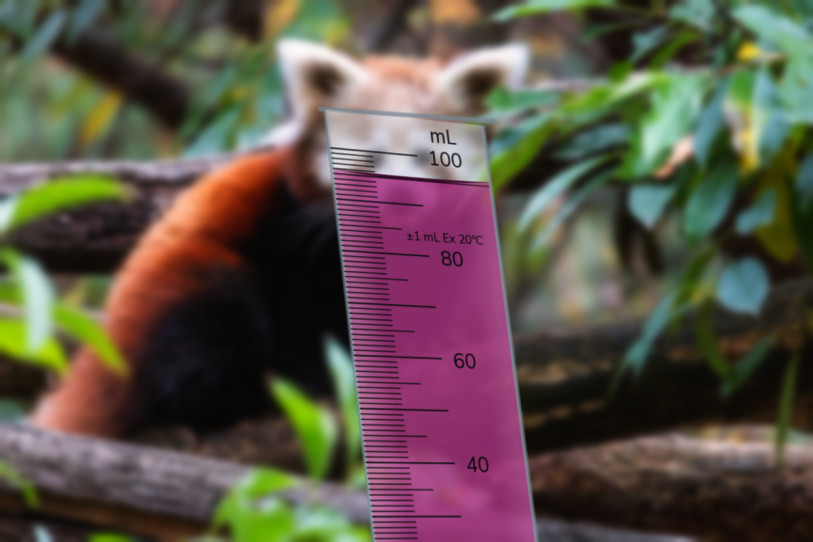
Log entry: 95 mL
